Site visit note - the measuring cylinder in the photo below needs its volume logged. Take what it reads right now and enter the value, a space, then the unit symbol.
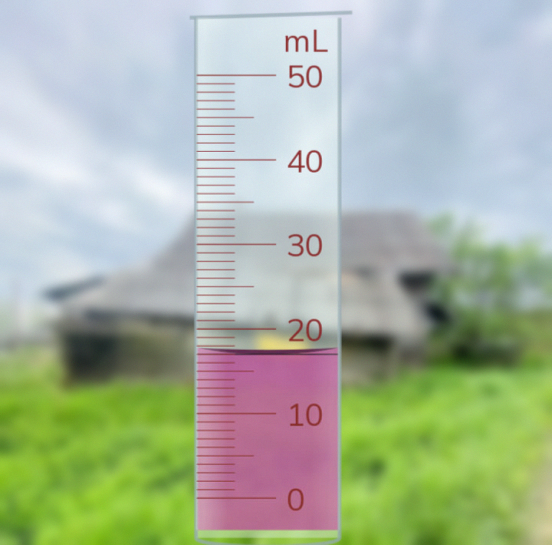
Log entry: 17 mL
